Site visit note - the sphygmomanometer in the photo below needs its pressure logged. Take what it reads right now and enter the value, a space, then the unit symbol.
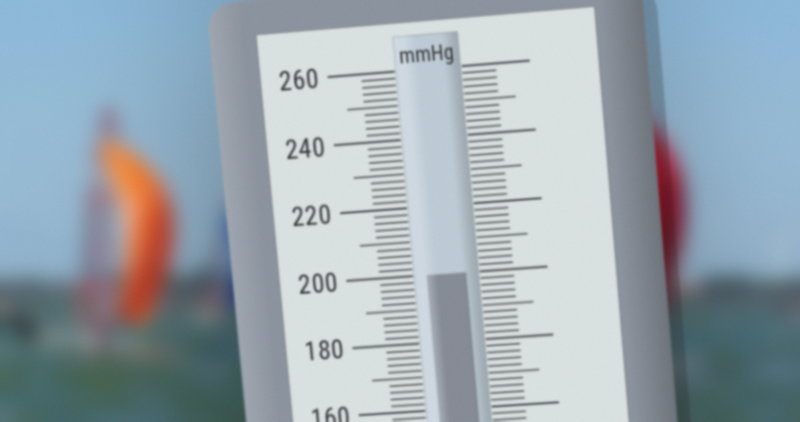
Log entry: 200 mmHg
